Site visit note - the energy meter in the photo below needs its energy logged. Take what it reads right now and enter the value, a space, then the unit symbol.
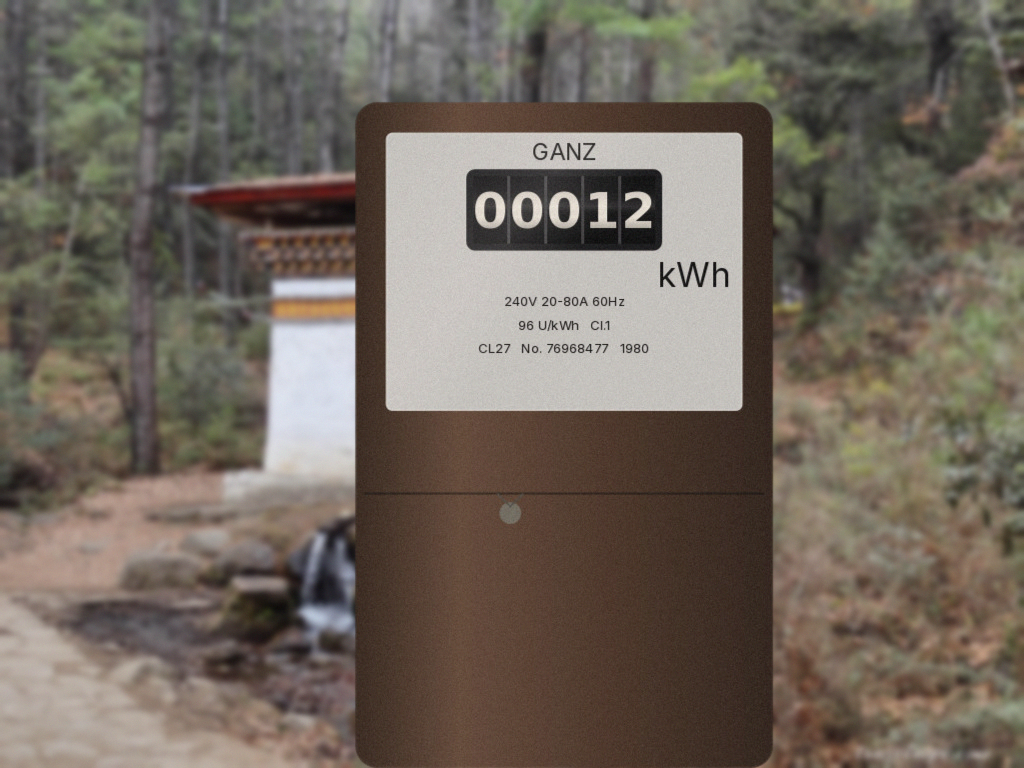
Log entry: 12 kWh
